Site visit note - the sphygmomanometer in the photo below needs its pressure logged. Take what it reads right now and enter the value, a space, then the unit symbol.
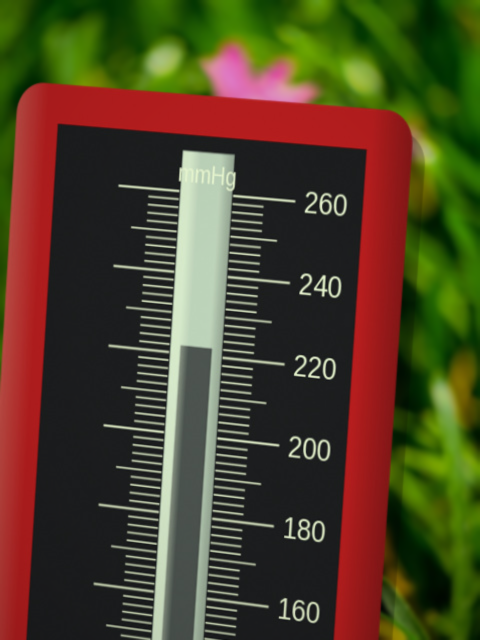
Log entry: 222 mmHg
